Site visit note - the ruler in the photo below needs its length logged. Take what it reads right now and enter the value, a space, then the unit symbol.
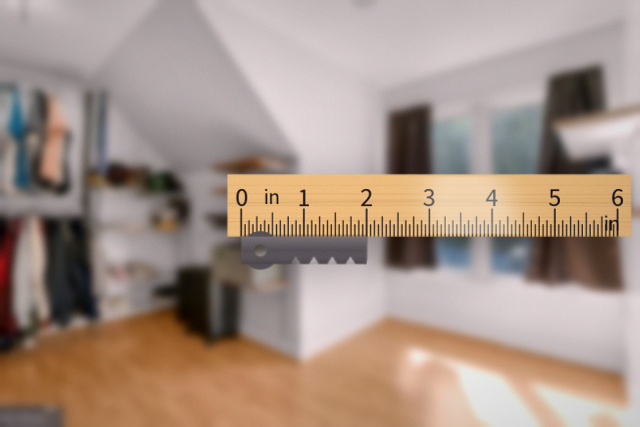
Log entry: 2 in
